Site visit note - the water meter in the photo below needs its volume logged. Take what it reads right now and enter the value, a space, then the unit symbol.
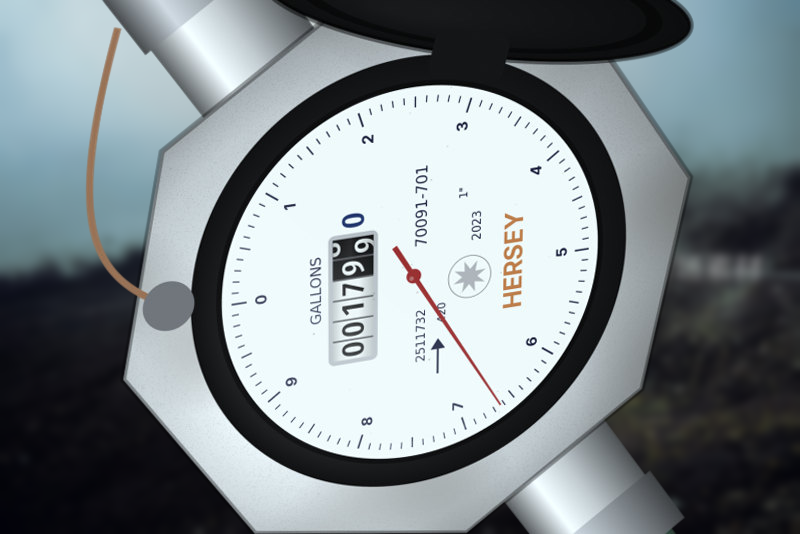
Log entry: 17986.6 gal
